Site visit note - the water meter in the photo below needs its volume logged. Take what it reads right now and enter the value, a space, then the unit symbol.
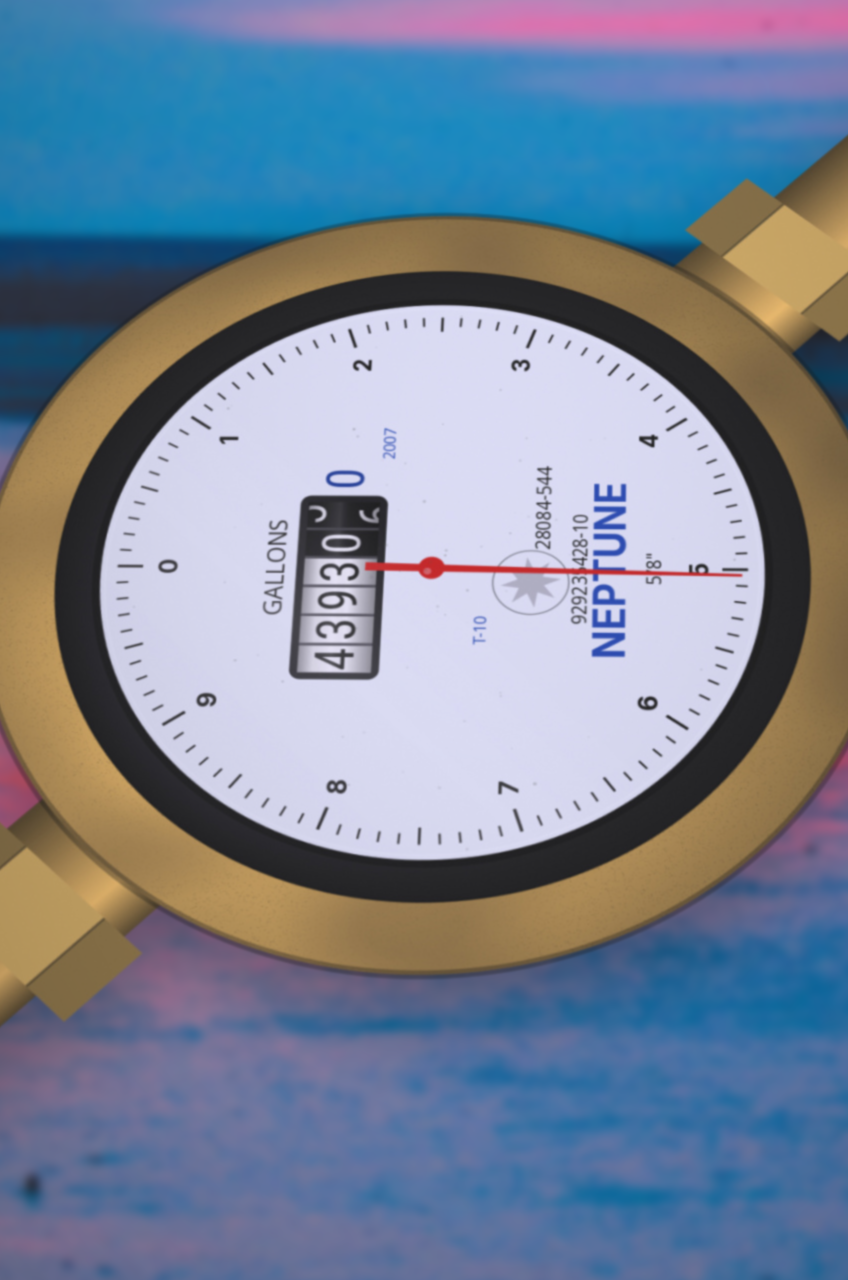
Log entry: 4393055.0 gal
